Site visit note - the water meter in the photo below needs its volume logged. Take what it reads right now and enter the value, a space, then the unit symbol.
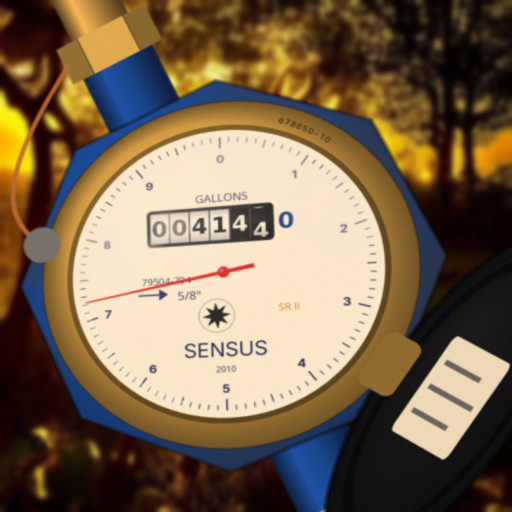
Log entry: 41437.2 gal
